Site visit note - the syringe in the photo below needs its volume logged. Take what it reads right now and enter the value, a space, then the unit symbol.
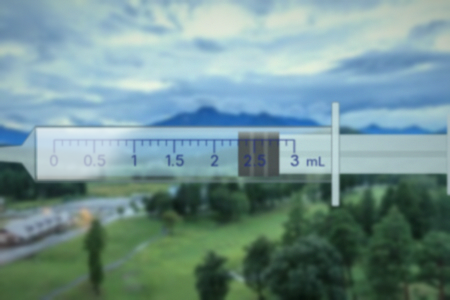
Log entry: 2.3 mL
